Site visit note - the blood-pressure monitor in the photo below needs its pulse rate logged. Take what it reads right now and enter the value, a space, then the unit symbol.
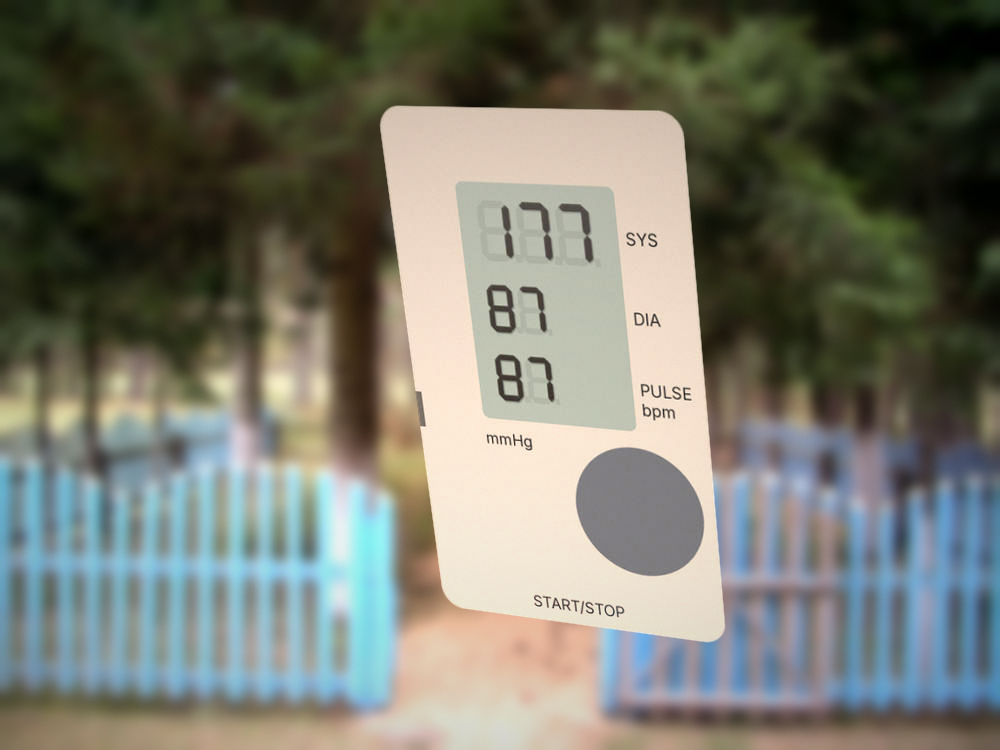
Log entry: 87 bpm
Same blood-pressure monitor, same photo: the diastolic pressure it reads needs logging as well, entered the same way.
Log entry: 87 mmHg
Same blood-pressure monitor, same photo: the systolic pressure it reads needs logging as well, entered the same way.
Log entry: 177 mmHg
